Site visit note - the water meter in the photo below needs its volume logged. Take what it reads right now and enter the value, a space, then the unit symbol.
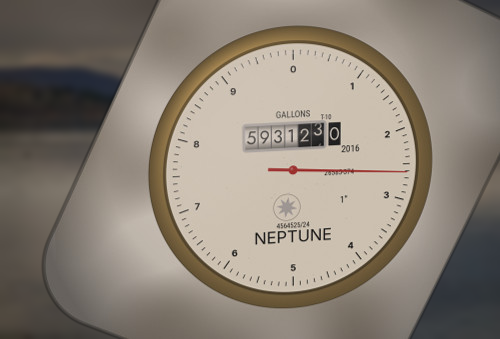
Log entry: 5931232.6 gal
